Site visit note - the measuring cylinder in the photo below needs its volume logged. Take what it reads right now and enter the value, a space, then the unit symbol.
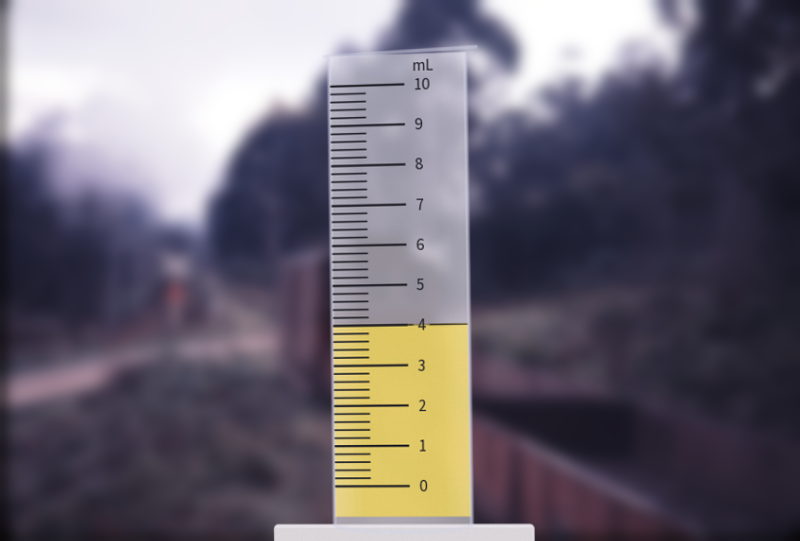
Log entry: 4 mL
